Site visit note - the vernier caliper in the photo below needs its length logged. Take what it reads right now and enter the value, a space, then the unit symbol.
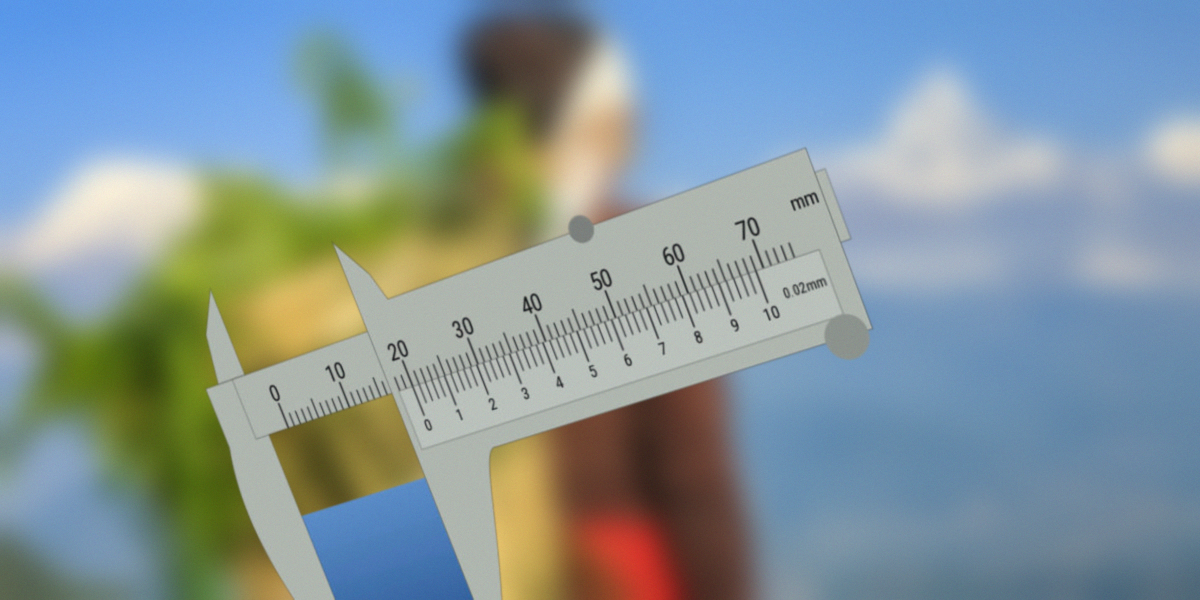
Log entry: 20.0 mm
